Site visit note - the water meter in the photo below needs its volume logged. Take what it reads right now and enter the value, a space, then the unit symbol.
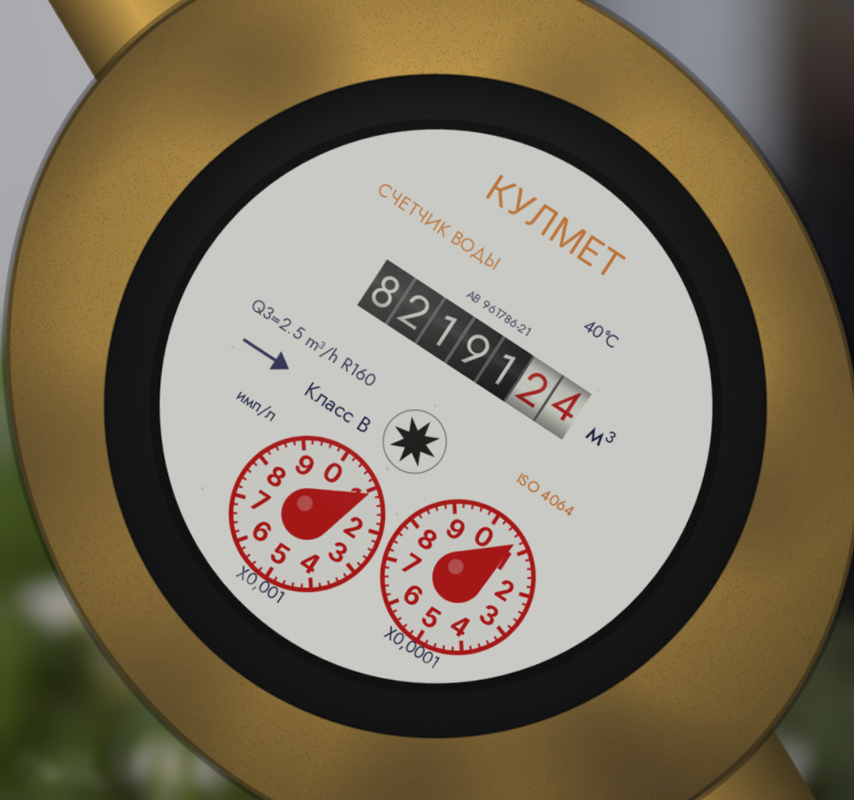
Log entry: 82191.2410 m³
